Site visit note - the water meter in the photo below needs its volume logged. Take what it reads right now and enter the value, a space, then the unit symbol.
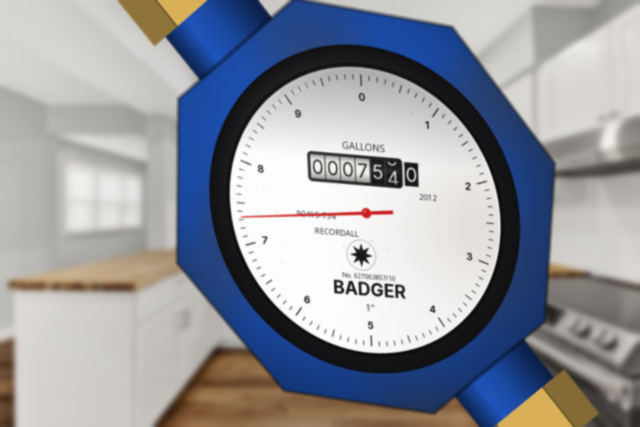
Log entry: 7537.3 gal
